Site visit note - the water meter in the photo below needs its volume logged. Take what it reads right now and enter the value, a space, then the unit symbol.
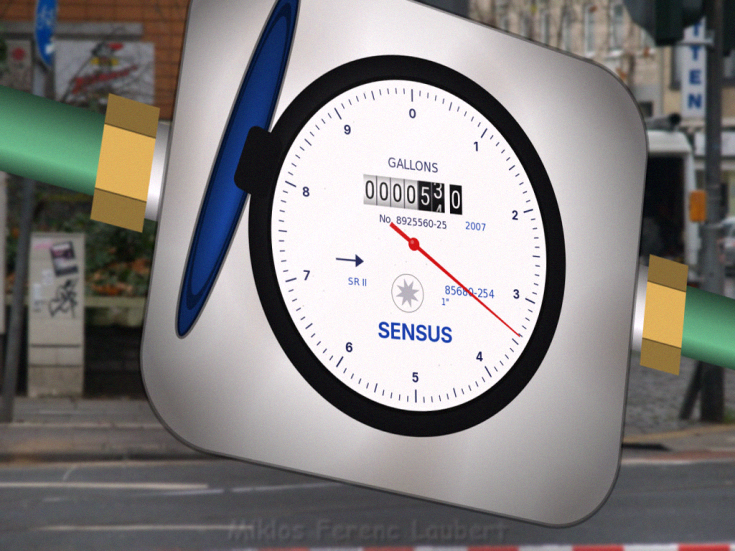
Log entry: 533.4 gal
